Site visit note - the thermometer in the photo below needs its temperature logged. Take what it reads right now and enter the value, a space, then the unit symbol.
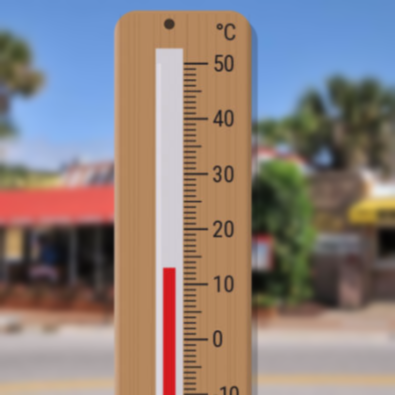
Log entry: 13 °C
